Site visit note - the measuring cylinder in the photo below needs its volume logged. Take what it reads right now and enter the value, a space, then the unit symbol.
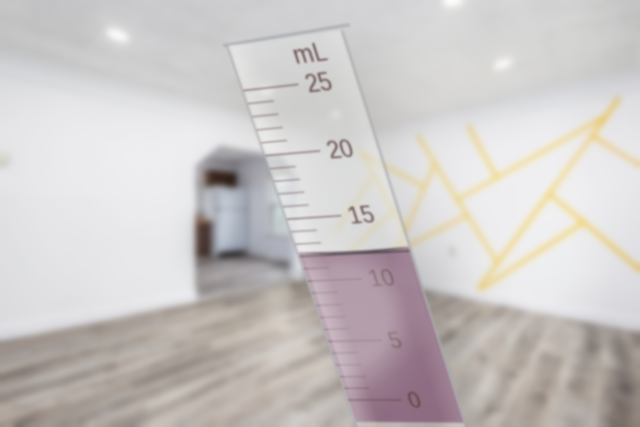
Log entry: 12 mL
